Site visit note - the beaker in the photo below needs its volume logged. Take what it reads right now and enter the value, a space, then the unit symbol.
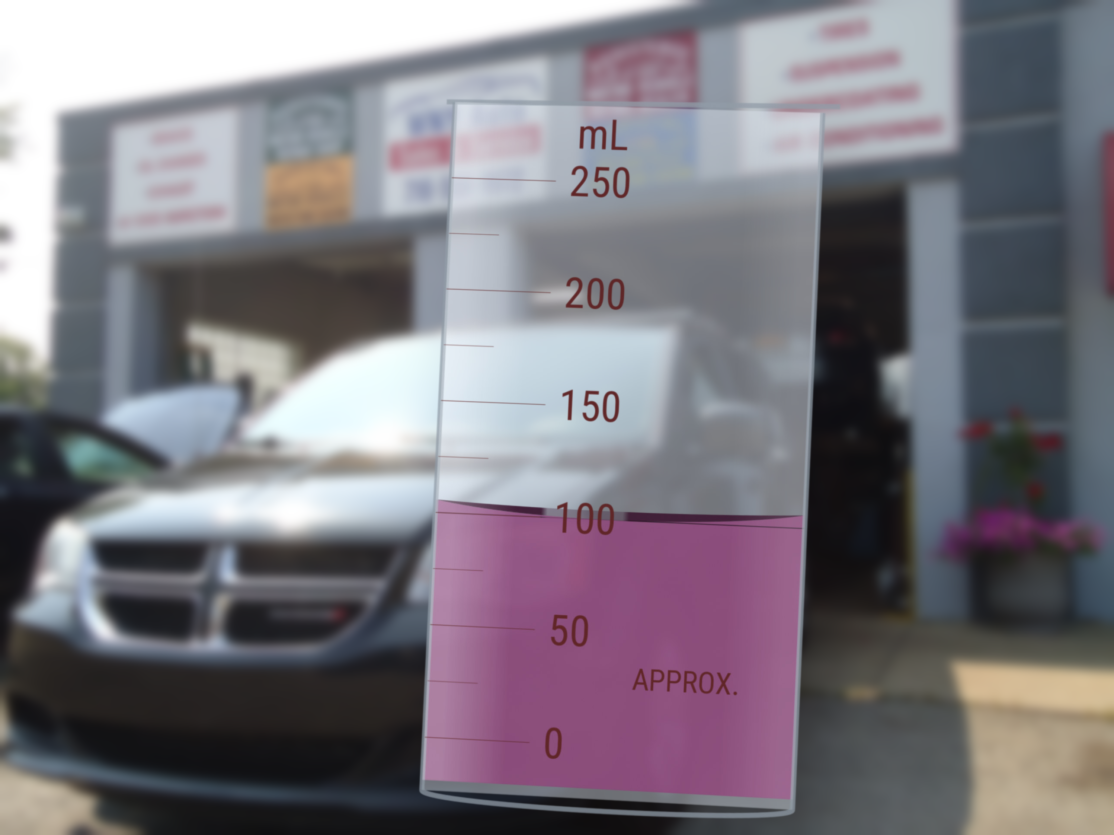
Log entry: 100 mL
